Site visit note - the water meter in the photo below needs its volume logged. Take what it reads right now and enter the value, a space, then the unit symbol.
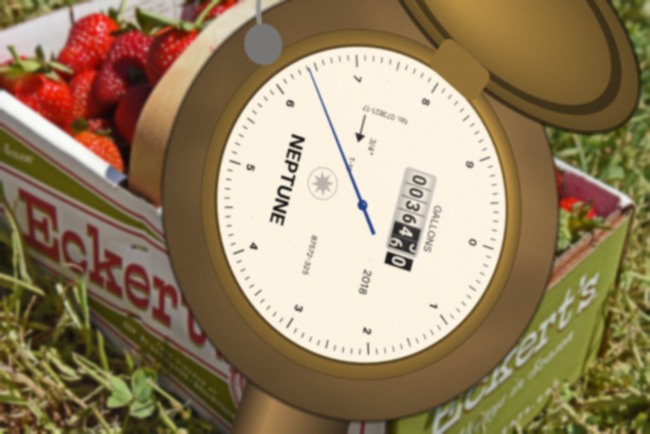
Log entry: 36456.4 gal
